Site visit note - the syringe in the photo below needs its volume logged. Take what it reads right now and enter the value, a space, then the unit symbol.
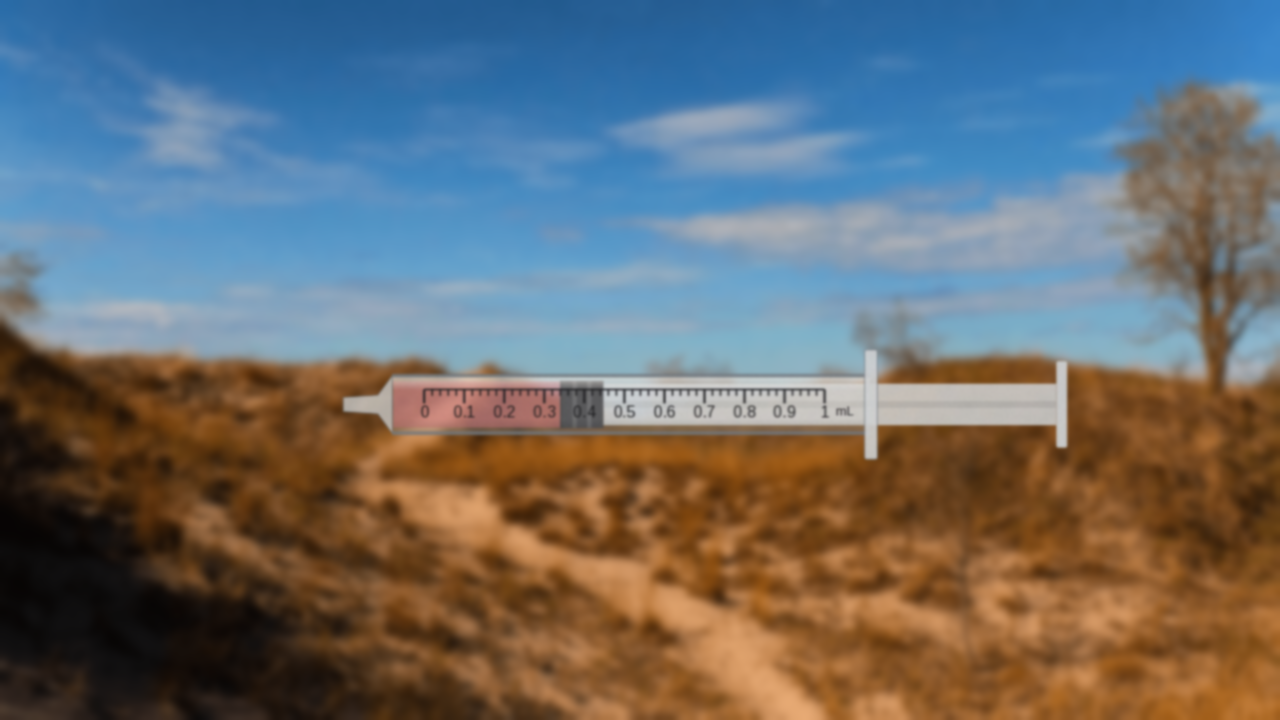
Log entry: 0.34 mL
